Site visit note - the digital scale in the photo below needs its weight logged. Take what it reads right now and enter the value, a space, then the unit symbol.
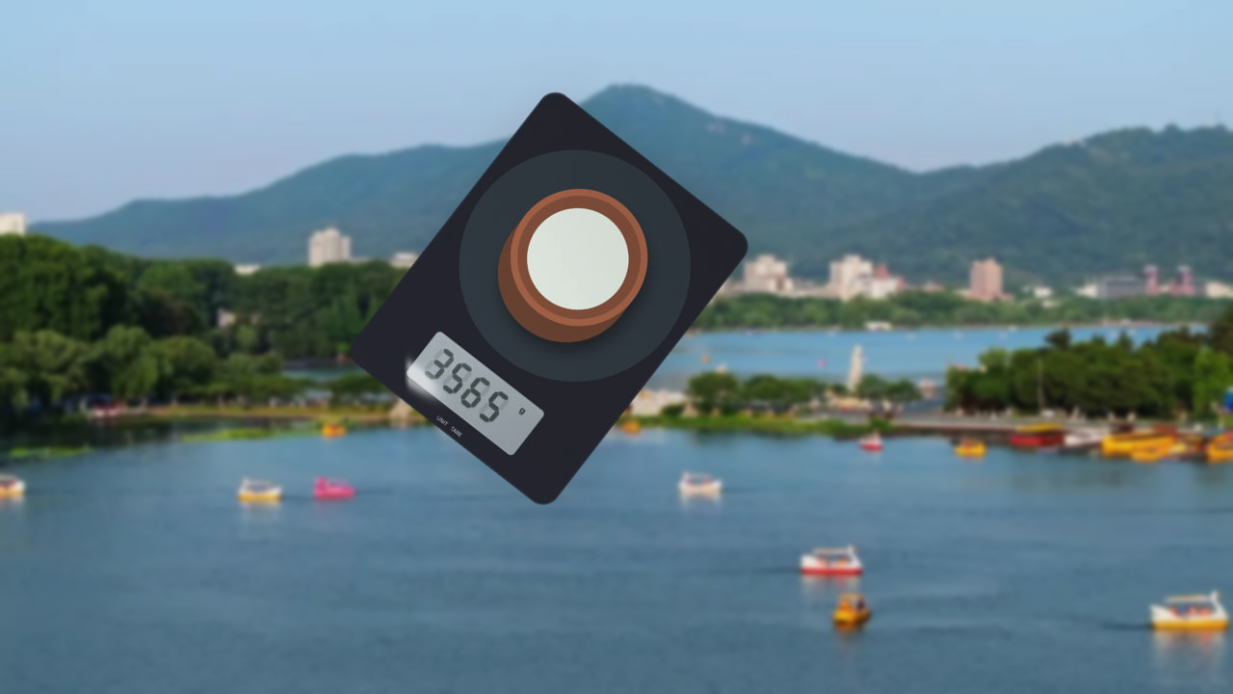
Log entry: 3565 g
